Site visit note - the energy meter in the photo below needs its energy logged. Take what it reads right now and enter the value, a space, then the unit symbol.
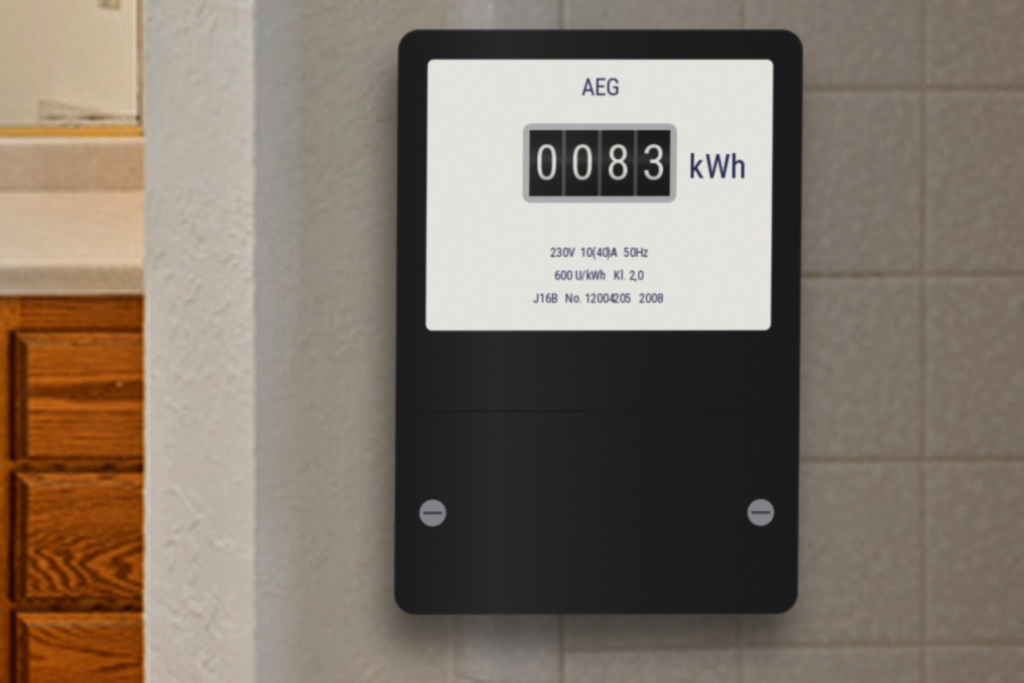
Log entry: 83 kWh
